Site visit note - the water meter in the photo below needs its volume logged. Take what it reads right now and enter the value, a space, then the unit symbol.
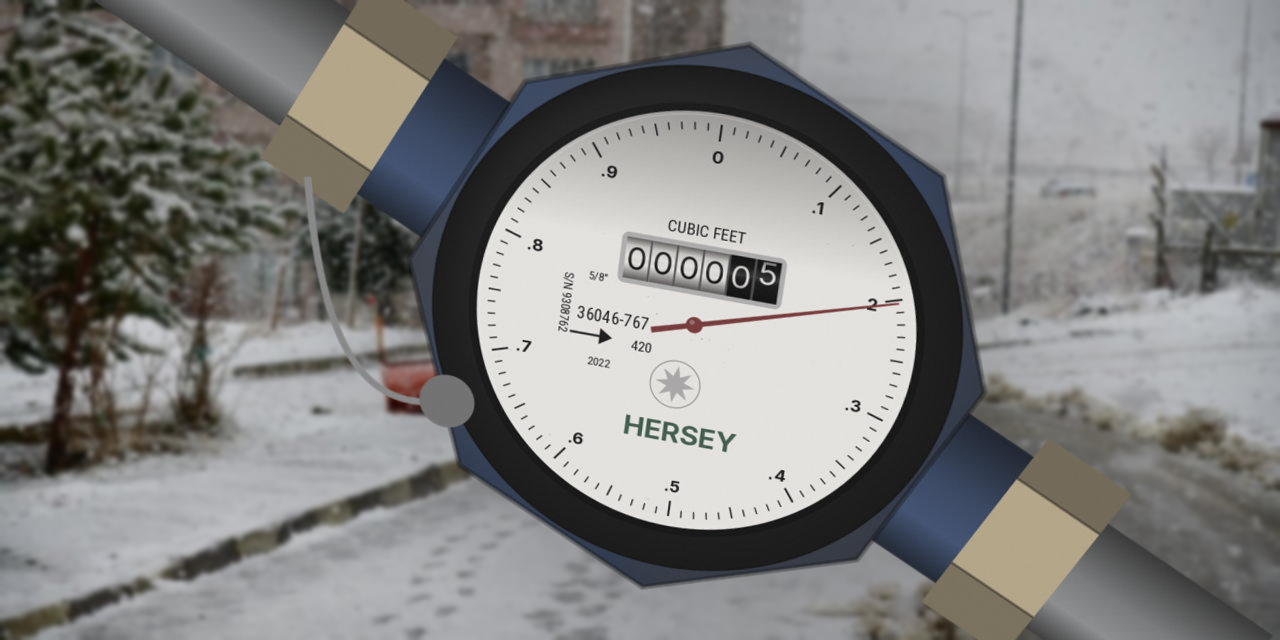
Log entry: 5.20 ft³
